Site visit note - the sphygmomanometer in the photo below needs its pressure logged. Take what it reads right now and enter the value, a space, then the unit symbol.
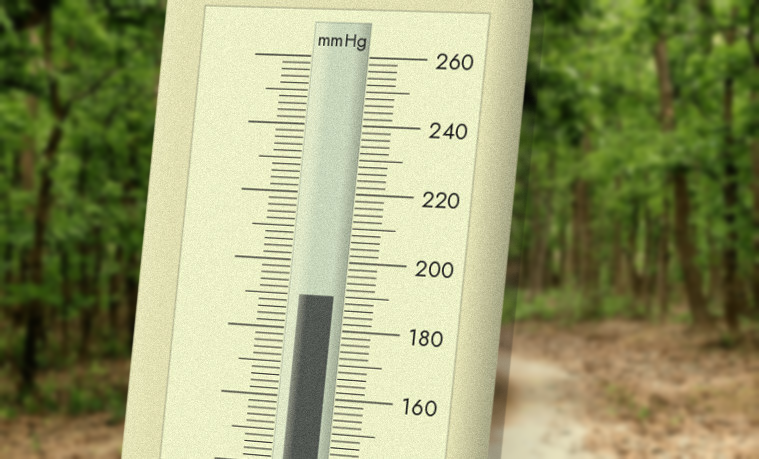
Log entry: 190 mmHg
